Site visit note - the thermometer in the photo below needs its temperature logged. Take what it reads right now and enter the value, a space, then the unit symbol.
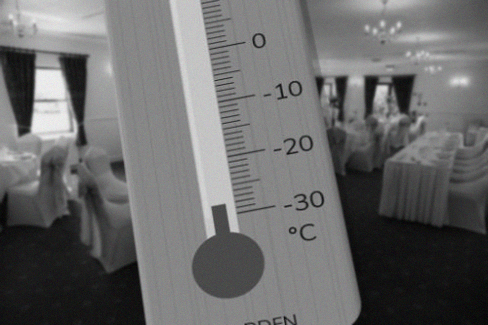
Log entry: -28 °C
